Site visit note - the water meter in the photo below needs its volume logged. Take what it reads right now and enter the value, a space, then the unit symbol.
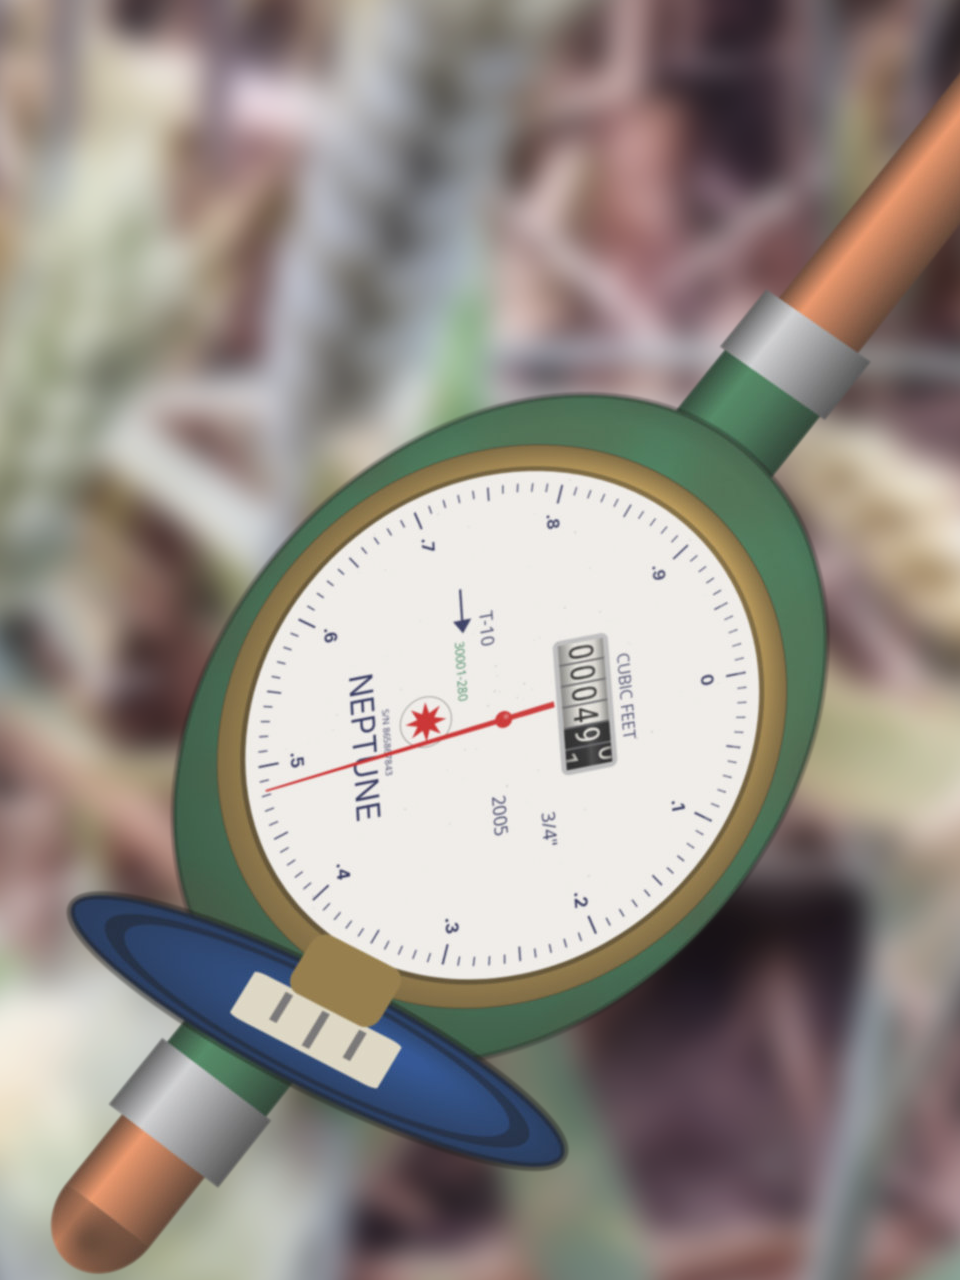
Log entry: 490.48 ft³
